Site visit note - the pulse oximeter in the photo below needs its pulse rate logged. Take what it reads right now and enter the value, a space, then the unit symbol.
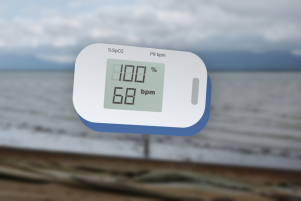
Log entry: 68 bpm
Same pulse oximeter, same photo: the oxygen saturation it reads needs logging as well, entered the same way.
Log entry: 100 %
